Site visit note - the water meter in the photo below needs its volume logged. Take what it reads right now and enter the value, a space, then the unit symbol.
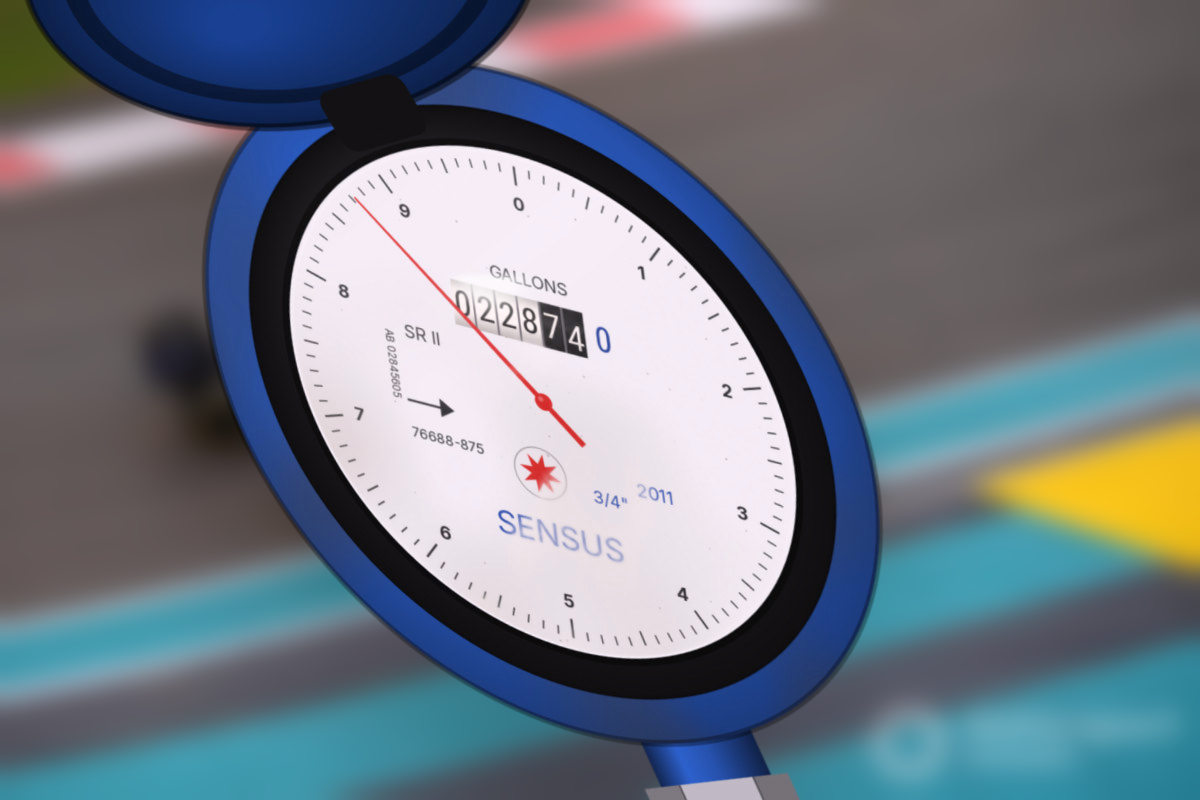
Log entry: 228738.7 gal
